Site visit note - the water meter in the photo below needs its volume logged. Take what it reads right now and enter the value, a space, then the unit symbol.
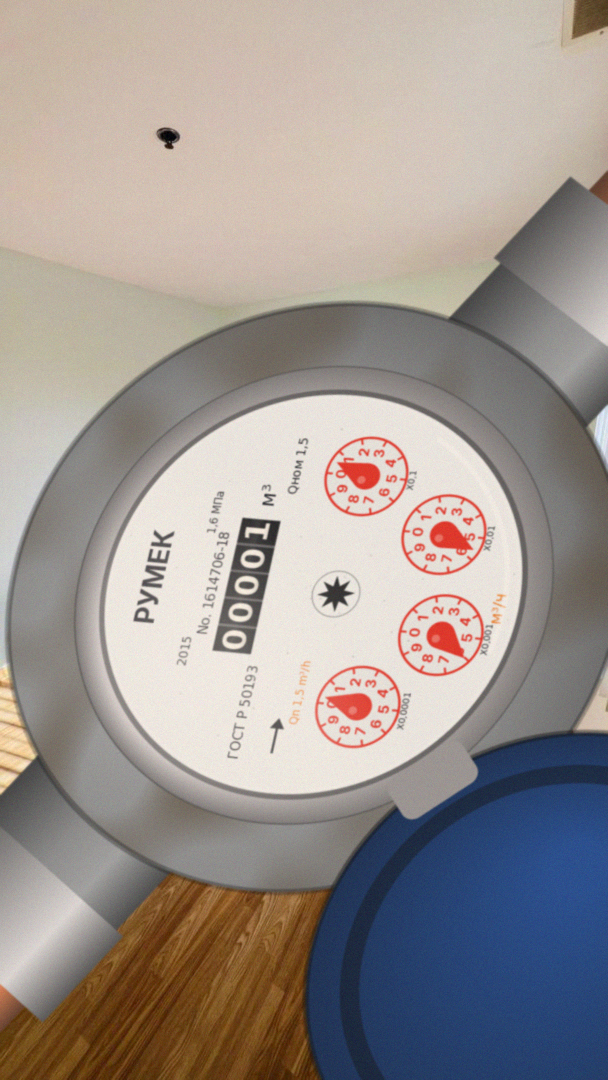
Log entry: 1.0560 m³
